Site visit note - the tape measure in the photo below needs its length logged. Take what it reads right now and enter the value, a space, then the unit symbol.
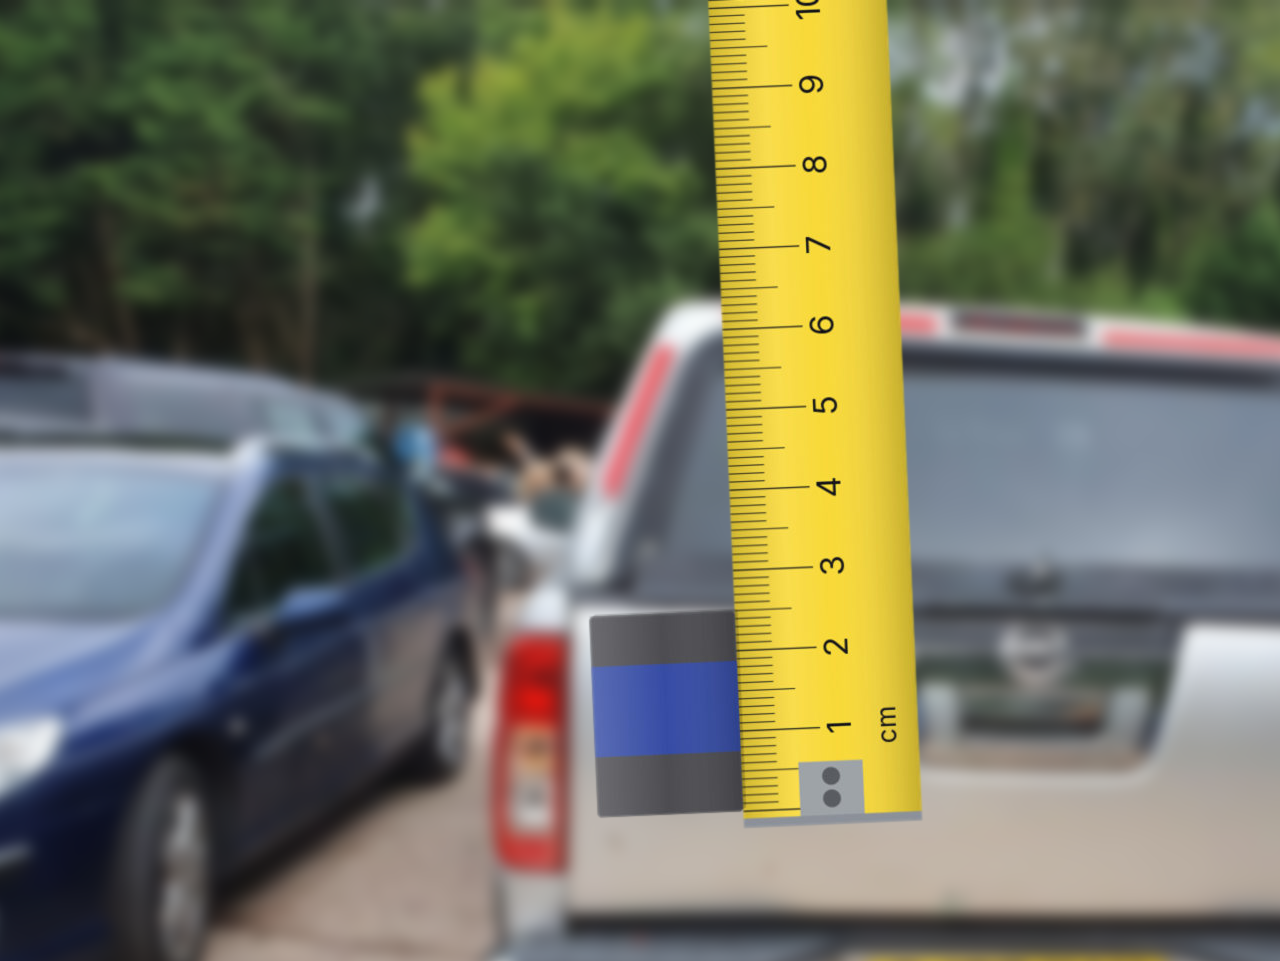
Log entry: 2.5 cm
